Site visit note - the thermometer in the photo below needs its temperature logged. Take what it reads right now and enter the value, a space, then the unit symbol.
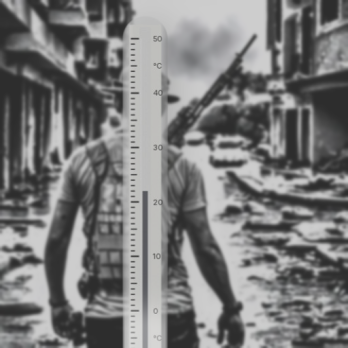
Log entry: 22 °C
